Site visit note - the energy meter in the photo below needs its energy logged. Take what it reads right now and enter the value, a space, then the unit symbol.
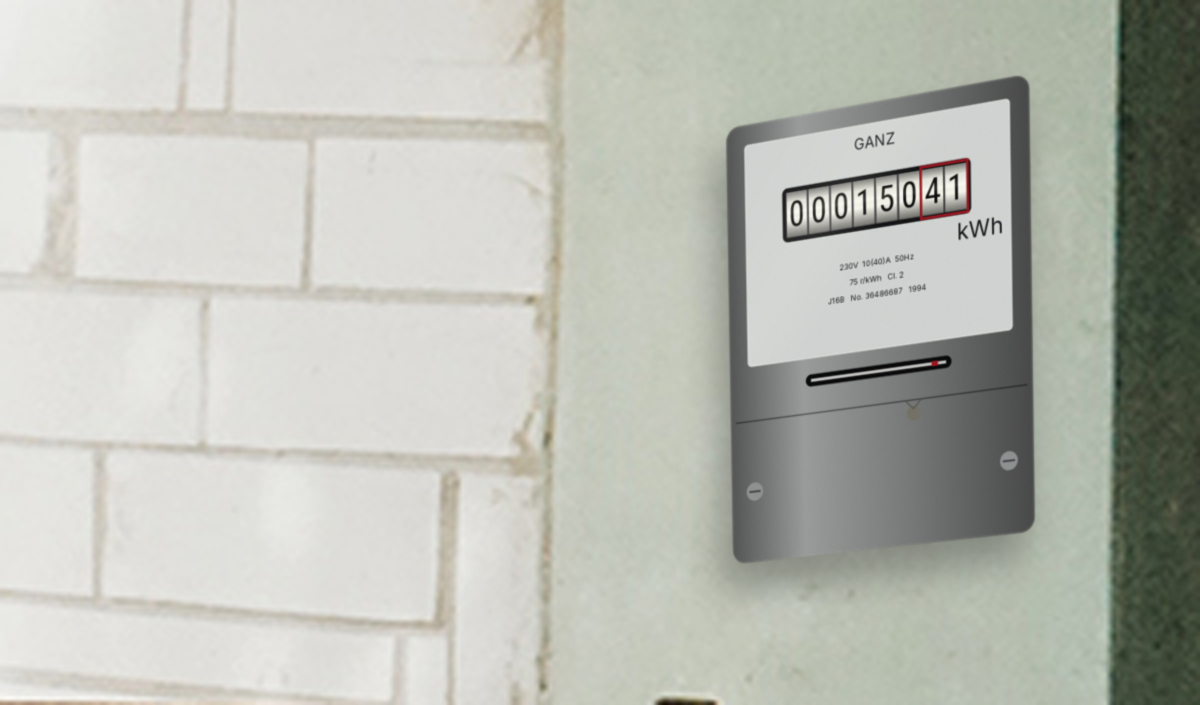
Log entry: 150.41 kWh
